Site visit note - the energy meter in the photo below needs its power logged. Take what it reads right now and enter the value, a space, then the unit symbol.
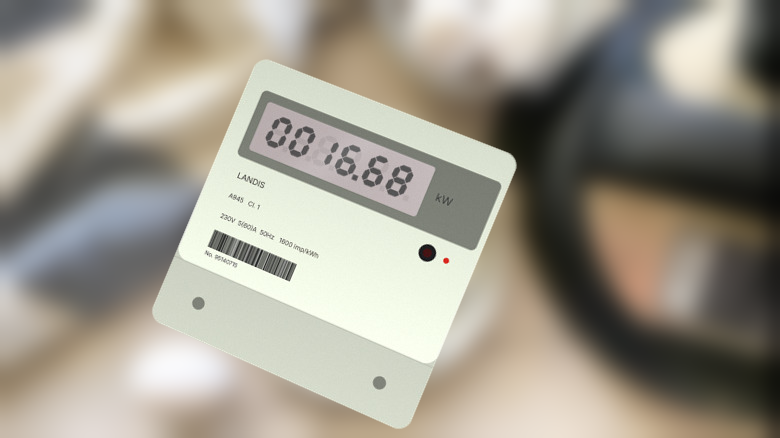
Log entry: 16.68 kW
